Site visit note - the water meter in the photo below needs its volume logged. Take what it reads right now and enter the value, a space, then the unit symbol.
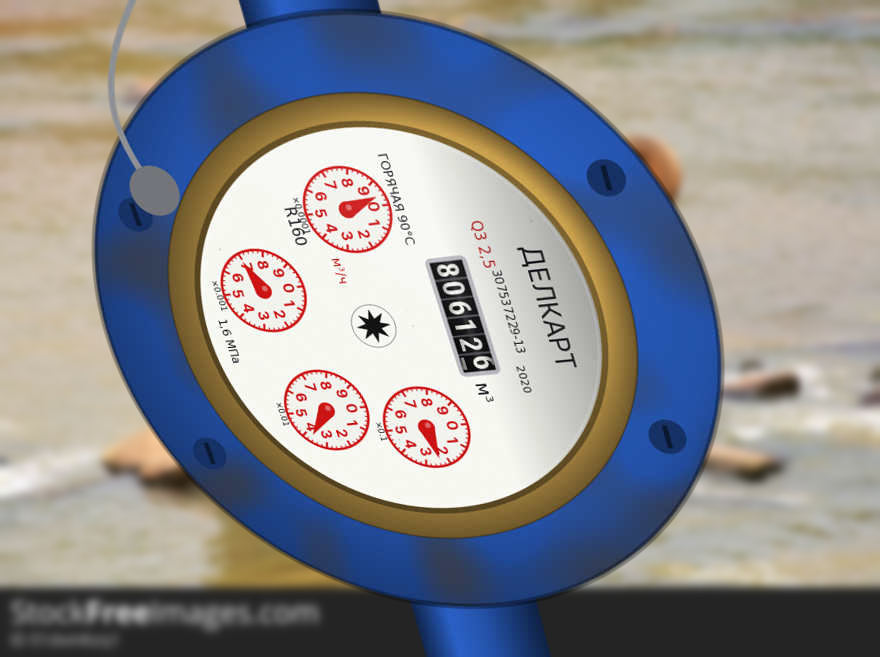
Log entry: 806126.2369 m³
